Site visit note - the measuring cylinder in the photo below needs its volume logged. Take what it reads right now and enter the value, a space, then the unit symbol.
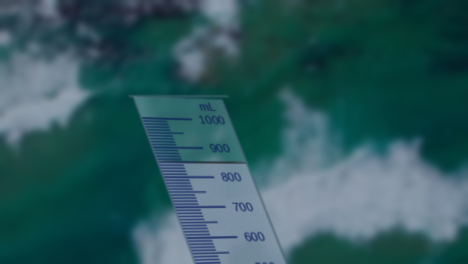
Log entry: 850 mL
